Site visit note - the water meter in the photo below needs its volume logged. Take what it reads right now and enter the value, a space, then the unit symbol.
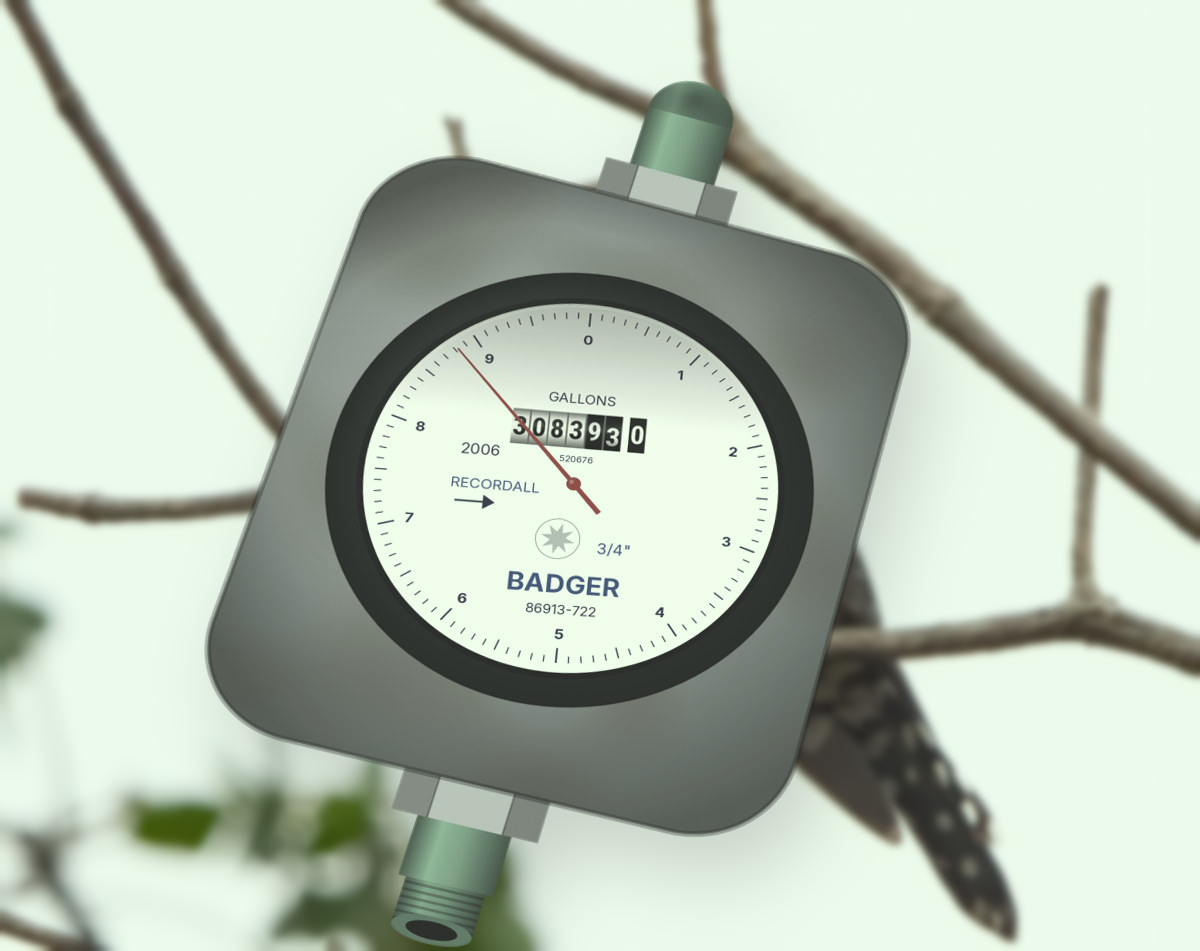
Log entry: 3083928.8 gal
